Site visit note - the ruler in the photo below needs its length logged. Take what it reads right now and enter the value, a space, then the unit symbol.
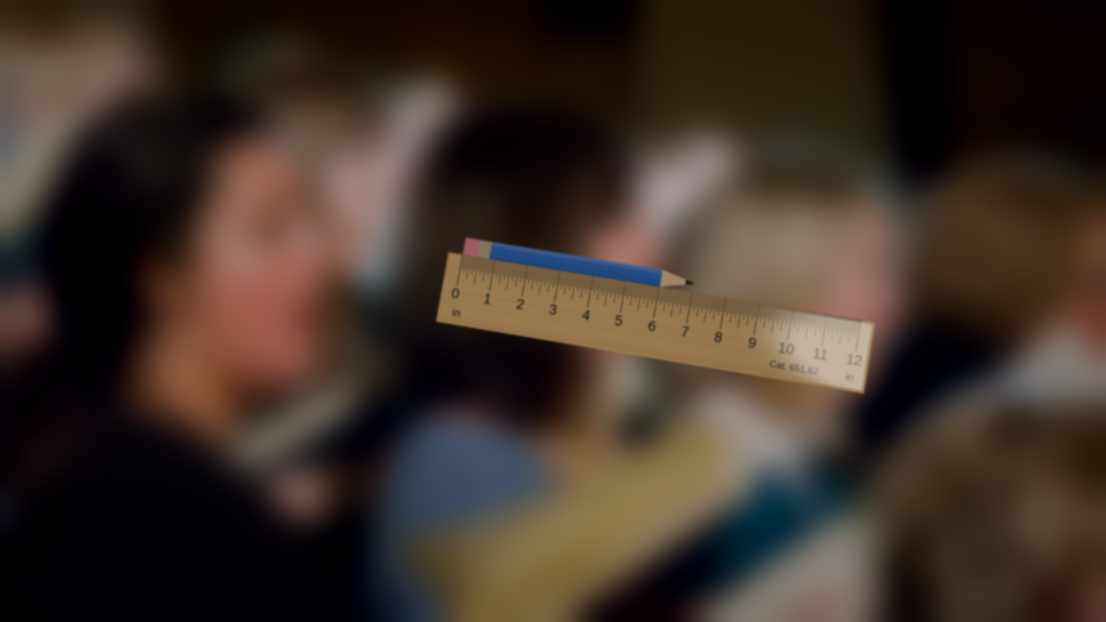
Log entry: 7 in
